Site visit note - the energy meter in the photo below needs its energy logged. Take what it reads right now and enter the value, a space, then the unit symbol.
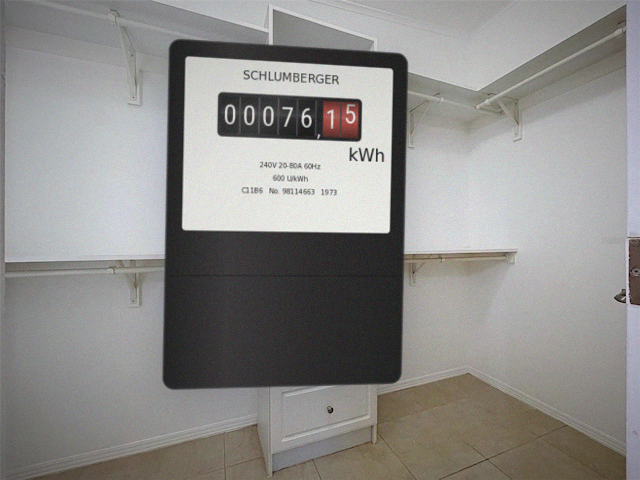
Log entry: 76.15 kWh
